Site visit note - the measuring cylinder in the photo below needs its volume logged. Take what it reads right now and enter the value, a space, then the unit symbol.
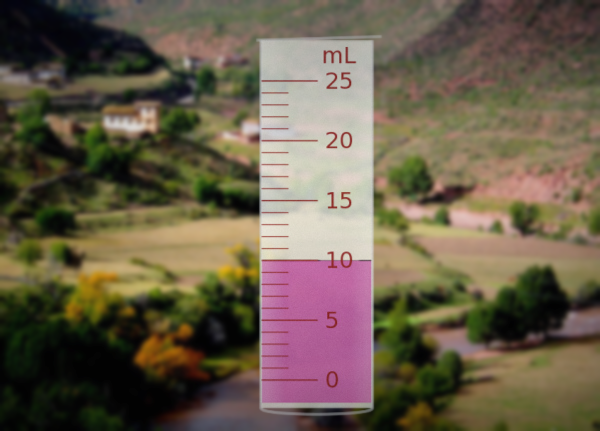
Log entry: 10 mL
